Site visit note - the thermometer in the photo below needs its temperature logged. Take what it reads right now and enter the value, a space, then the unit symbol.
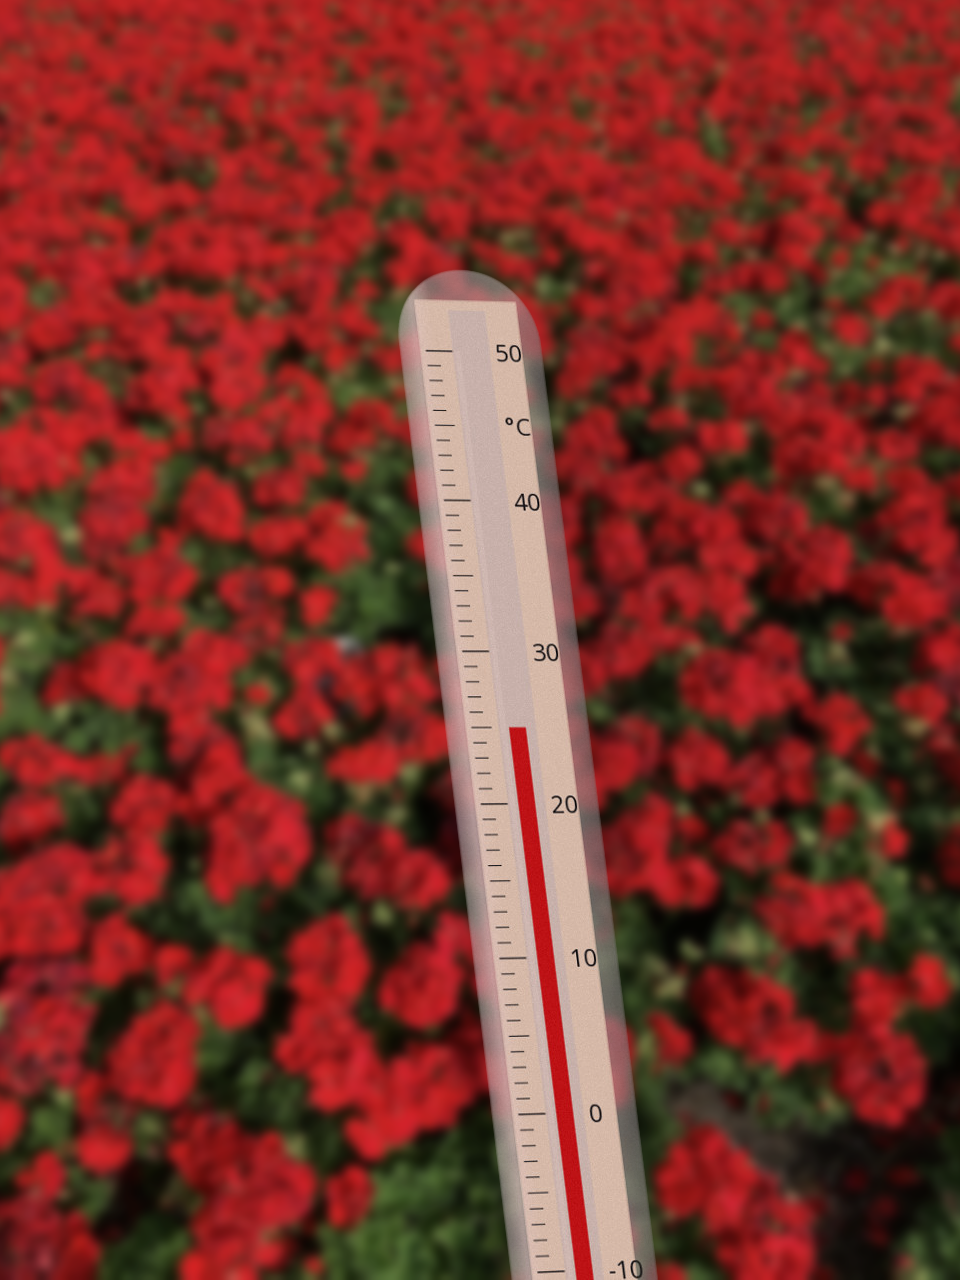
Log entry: 25 °C
